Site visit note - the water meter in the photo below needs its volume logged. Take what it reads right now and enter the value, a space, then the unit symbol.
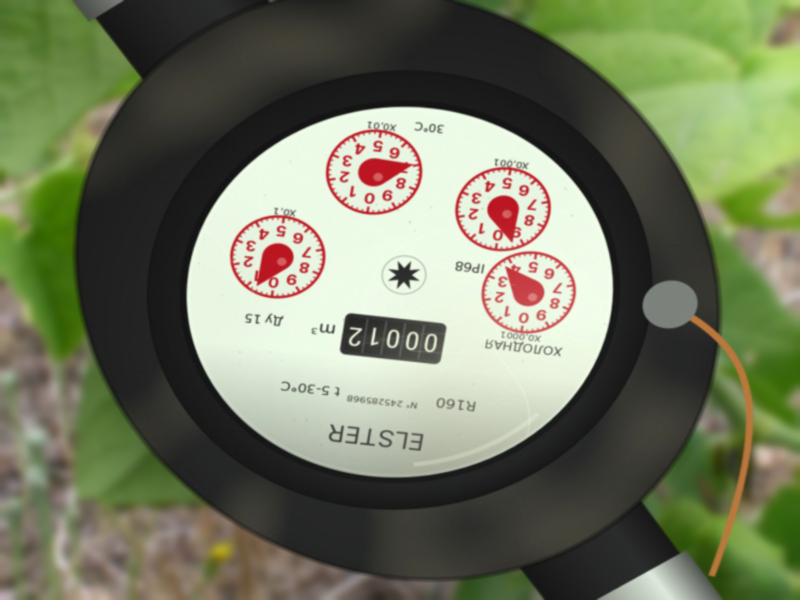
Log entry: 12.0693 m³
